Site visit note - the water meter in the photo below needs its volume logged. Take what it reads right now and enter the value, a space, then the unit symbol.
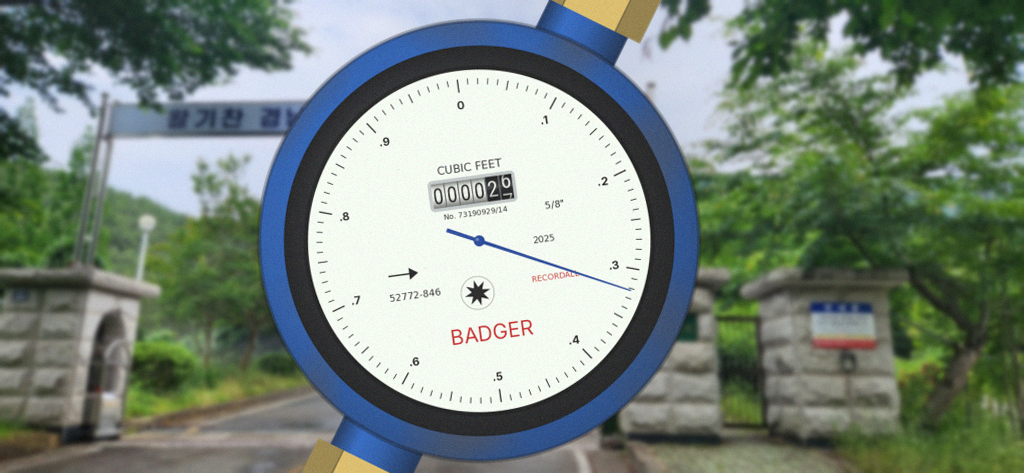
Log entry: 26.32 ft³
